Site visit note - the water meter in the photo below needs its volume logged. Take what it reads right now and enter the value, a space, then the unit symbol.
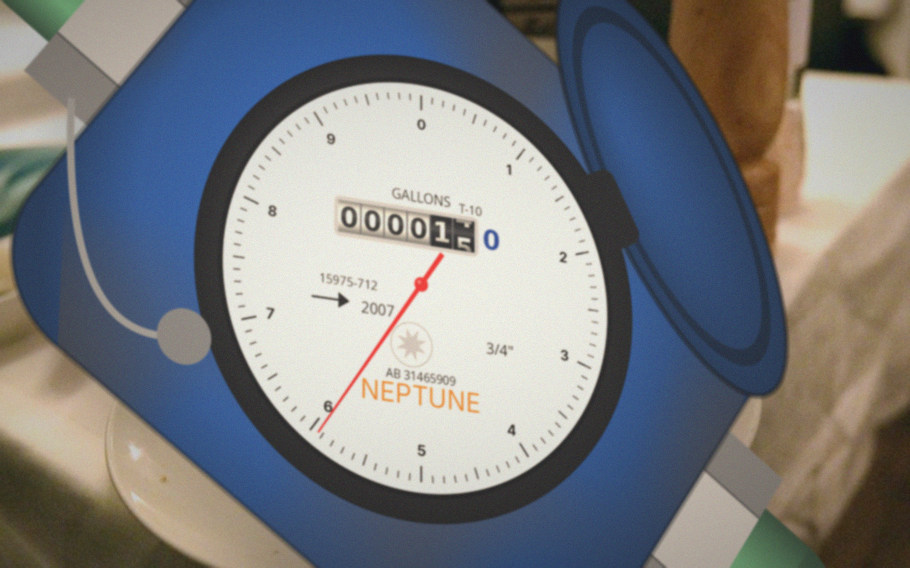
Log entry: 145.9 gal
